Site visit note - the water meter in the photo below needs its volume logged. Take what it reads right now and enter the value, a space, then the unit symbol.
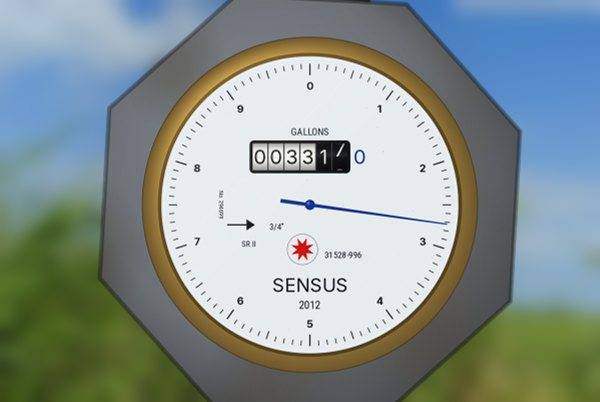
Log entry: 33172.7 gal
